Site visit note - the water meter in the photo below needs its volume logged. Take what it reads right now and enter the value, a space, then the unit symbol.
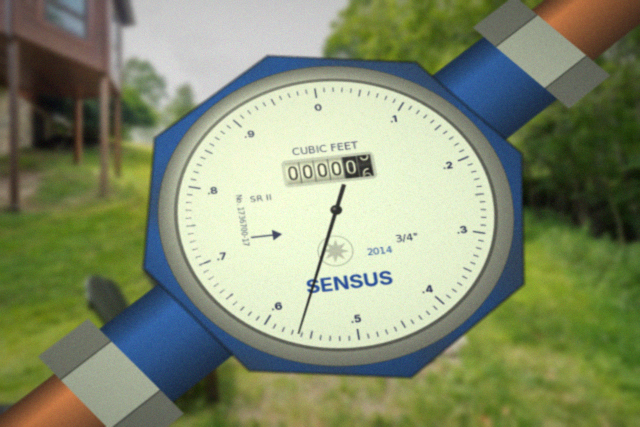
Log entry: 5.56 ft³
